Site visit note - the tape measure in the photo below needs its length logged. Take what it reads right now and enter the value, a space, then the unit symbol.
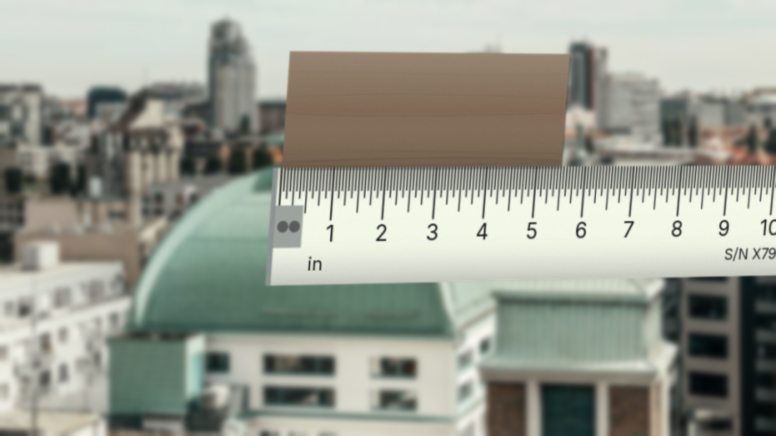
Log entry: 5.5 in
